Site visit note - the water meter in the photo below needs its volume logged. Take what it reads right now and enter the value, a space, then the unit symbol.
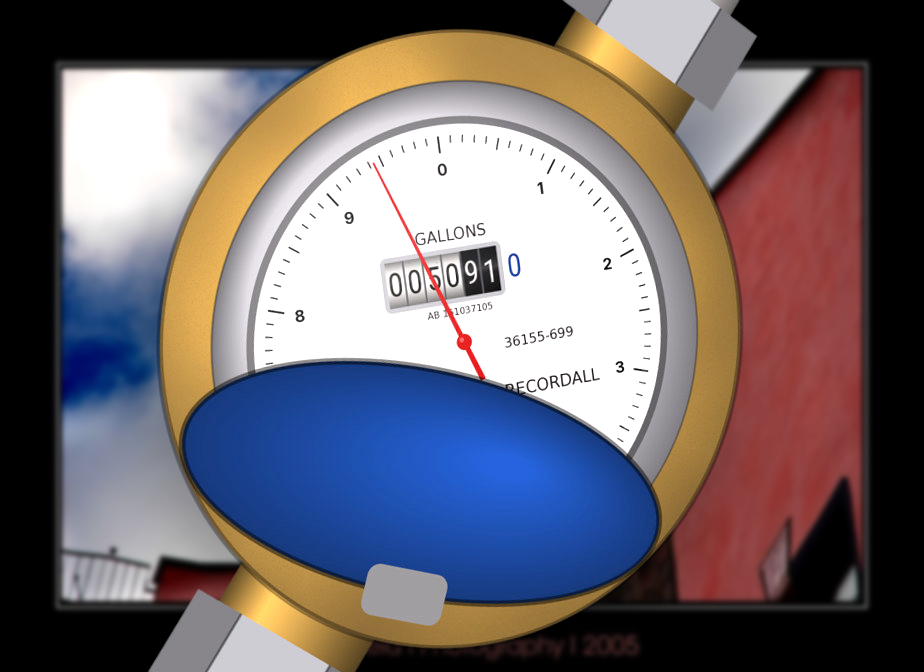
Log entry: 50909.4 gal
